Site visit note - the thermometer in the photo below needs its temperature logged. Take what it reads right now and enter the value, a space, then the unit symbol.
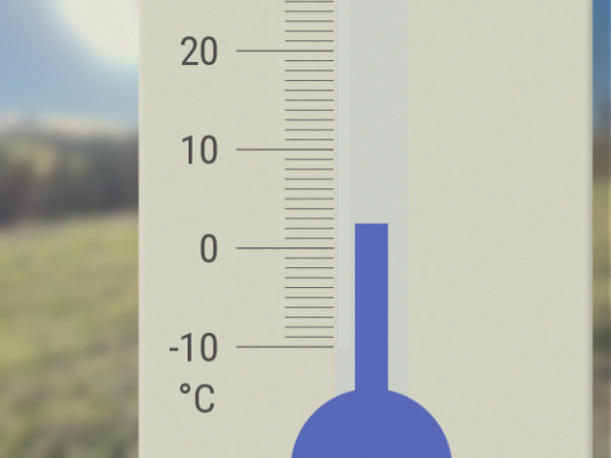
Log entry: 2.5 °C
